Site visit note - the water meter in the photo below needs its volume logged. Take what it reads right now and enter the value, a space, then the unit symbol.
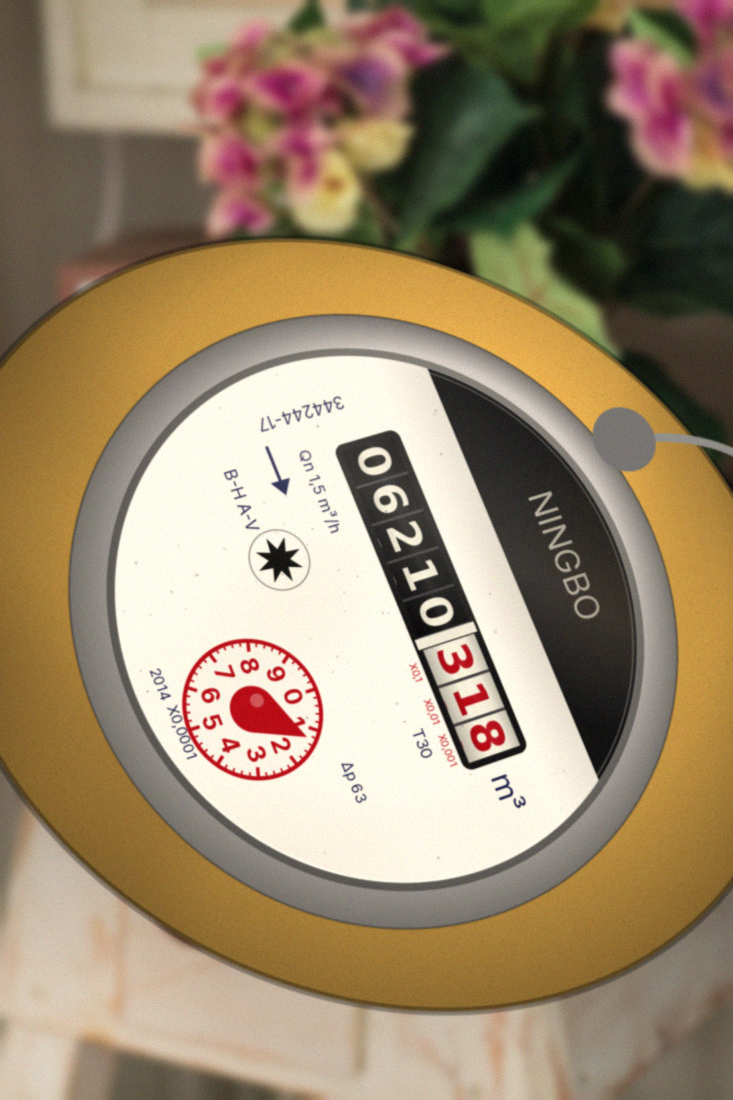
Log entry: 6210.3181 m³
